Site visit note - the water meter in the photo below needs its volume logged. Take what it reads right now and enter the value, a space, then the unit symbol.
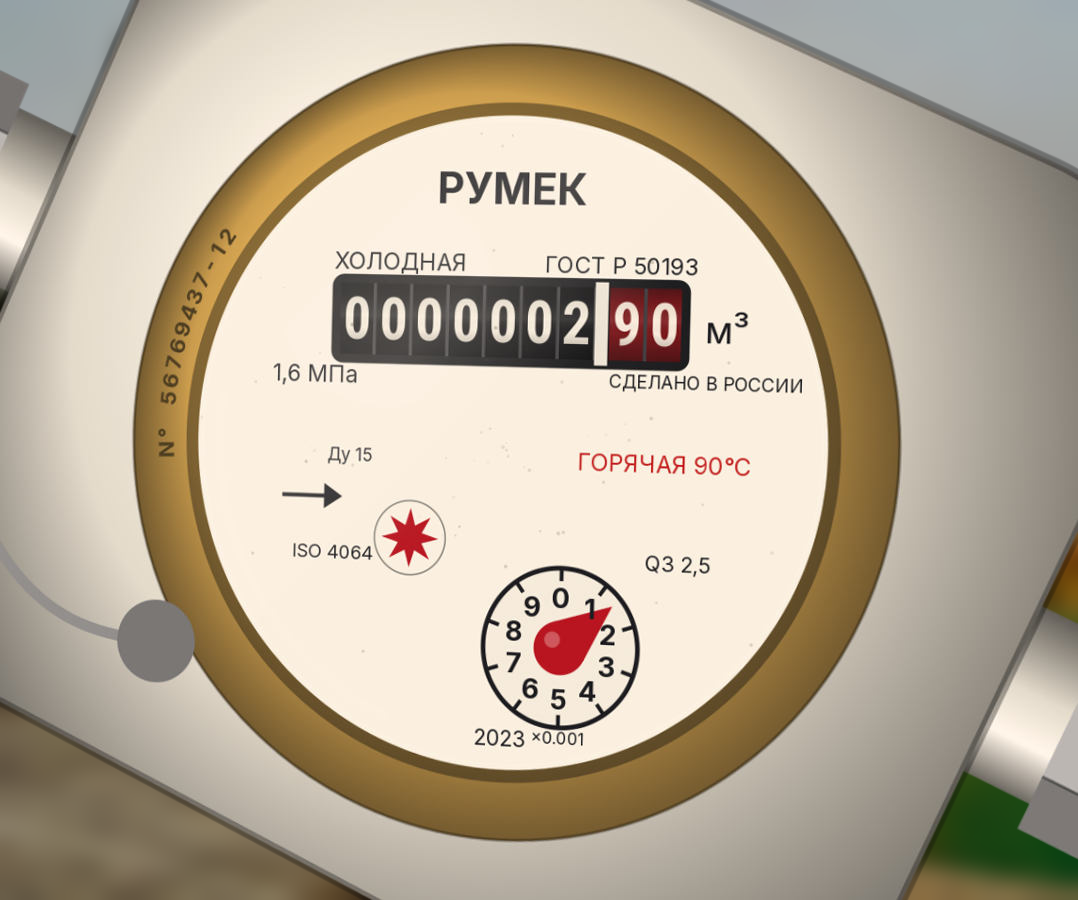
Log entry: 2.901 m³
